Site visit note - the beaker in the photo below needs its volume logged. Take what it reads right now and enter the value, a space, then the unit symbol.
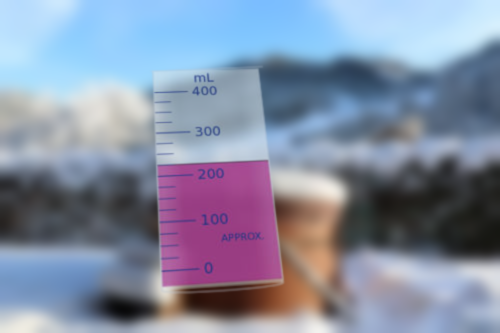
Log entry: 225 mL
